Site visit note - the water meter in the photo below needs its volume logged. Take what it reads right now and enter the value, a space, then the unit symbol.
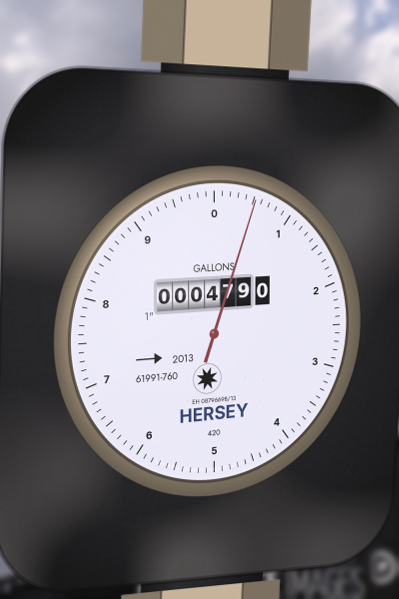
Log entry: 4790.5 gal
